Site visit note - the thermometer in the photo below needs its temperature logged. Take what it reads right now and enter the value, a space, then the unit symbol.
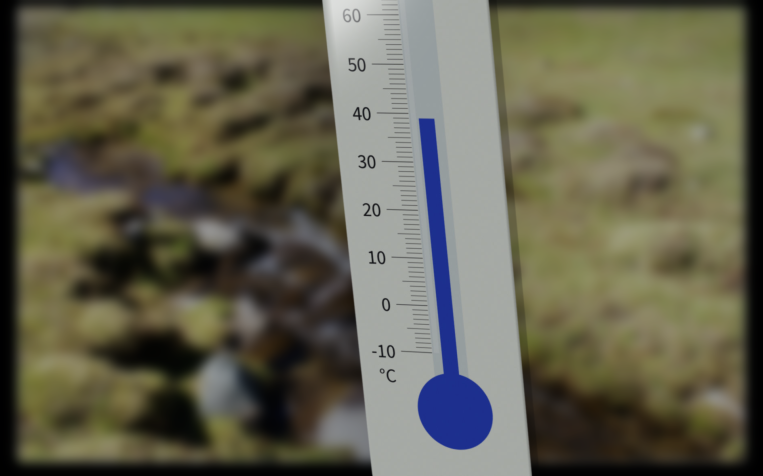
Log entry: 39 °C
